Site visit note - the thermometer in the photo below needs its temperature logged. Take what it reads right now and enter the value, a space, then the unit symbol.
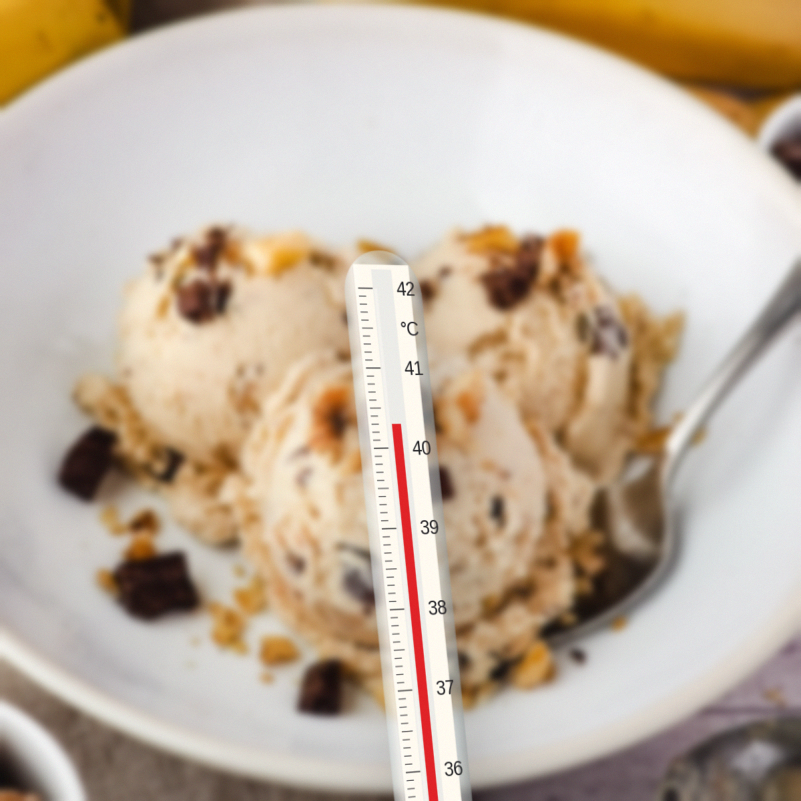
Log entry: 40.3 °C
